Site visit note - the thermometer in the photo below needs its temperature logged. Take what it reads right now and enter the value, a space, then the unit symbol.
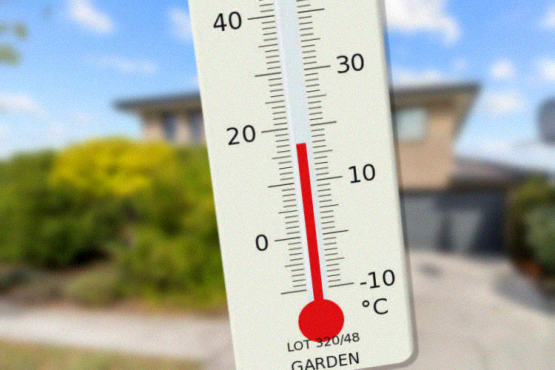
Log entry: 17 °C
